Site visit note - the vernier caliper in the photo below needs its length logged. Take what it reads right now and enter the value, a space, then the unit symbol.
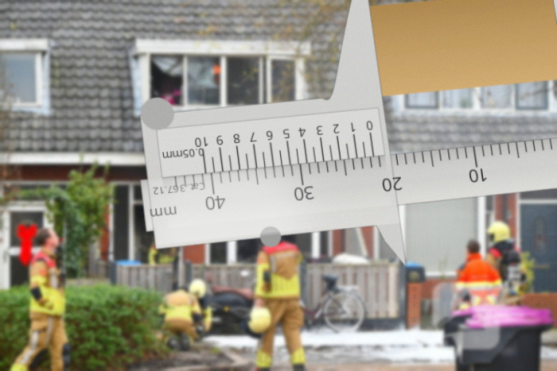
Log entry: 21.6 mm
